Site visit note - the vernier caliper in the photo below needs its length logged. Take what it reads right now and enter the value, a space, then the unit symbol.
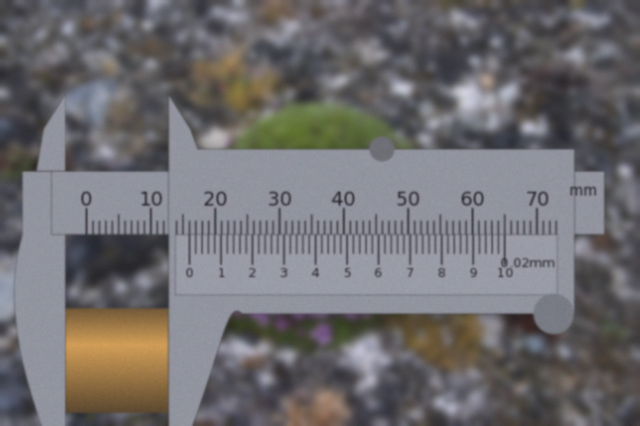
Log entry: 16.0 mm
